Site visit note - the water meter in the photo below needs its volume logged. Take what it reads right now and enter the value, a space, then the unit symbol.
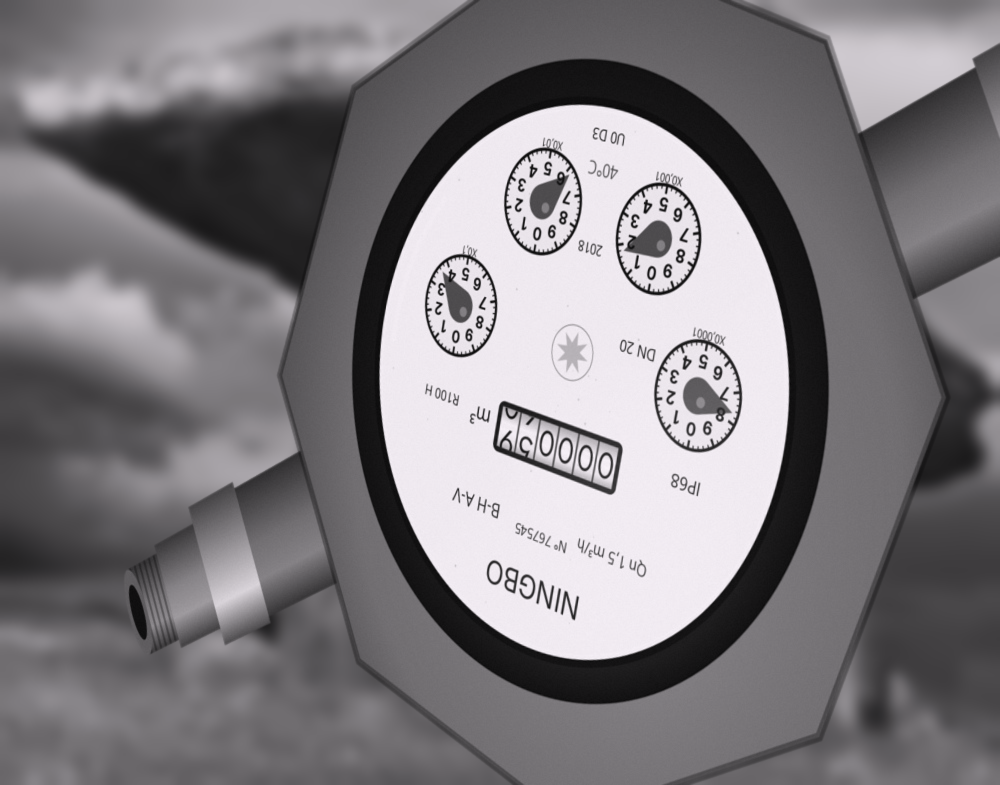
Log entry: 59.3617 m³
